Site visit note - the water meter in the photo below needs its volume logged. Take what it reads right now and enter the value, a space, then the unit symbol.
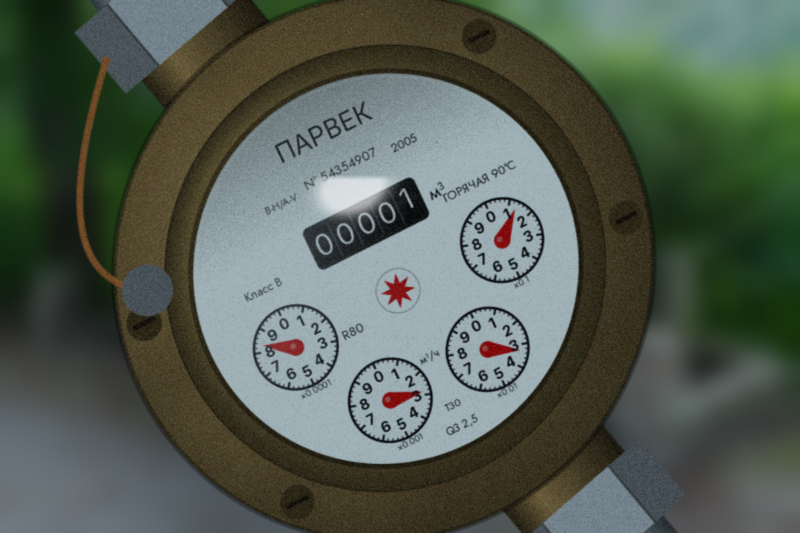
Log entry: 1.1328 m³
